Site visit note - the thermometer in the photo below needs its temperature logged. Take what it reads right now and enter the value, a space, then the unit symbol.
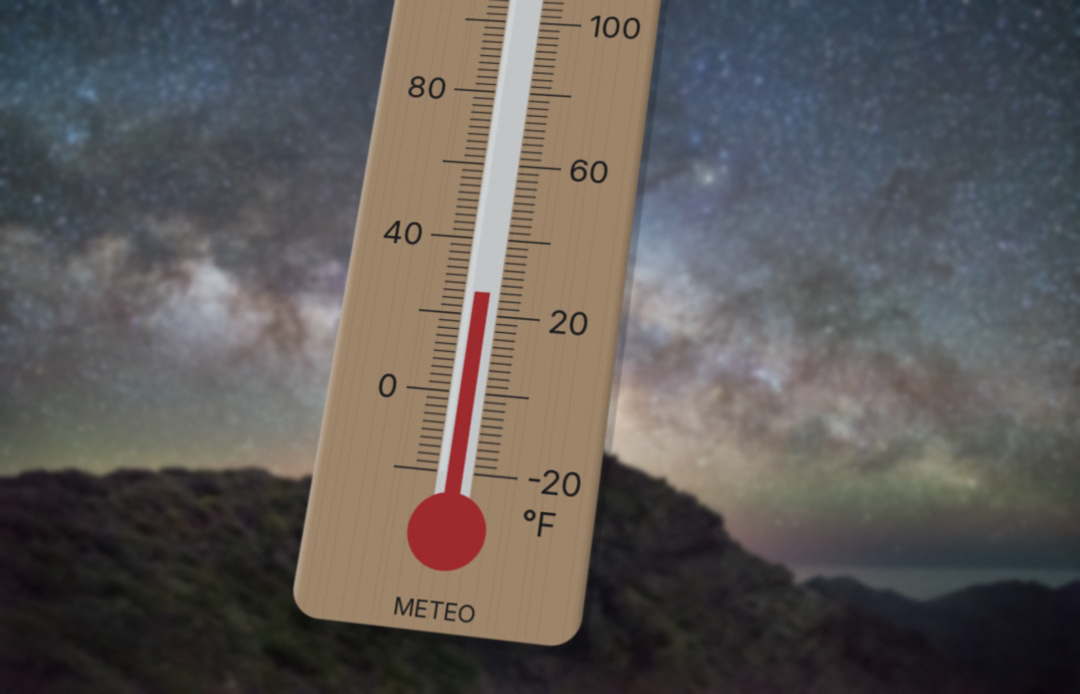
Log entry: 26 °F
